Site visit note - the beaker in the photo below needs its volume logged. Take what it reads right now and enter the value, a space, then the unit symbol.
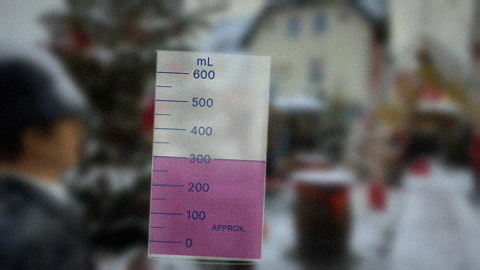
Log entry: 300 mL
